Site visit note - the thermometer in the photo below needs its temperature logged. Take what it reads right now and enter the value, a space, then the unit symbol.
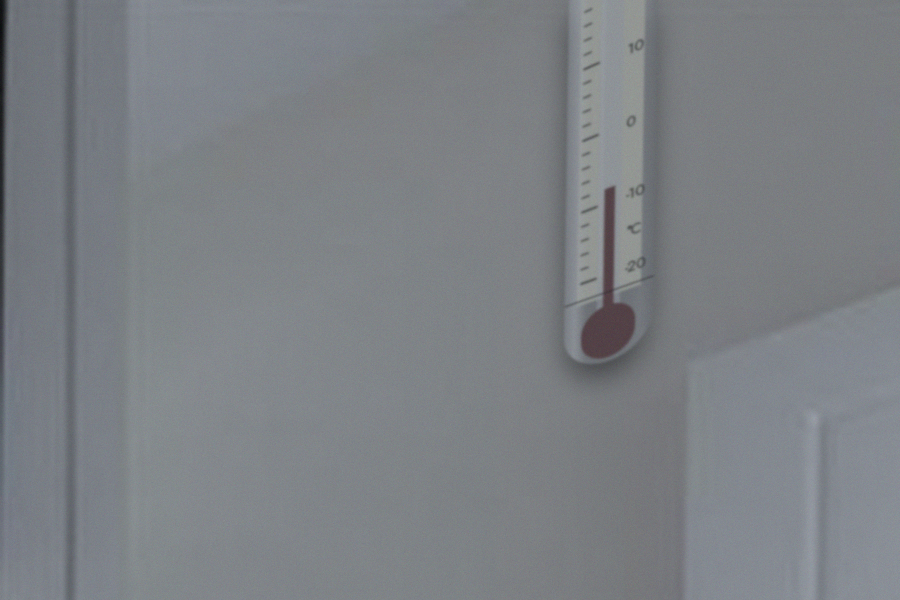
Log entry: -8 °C
